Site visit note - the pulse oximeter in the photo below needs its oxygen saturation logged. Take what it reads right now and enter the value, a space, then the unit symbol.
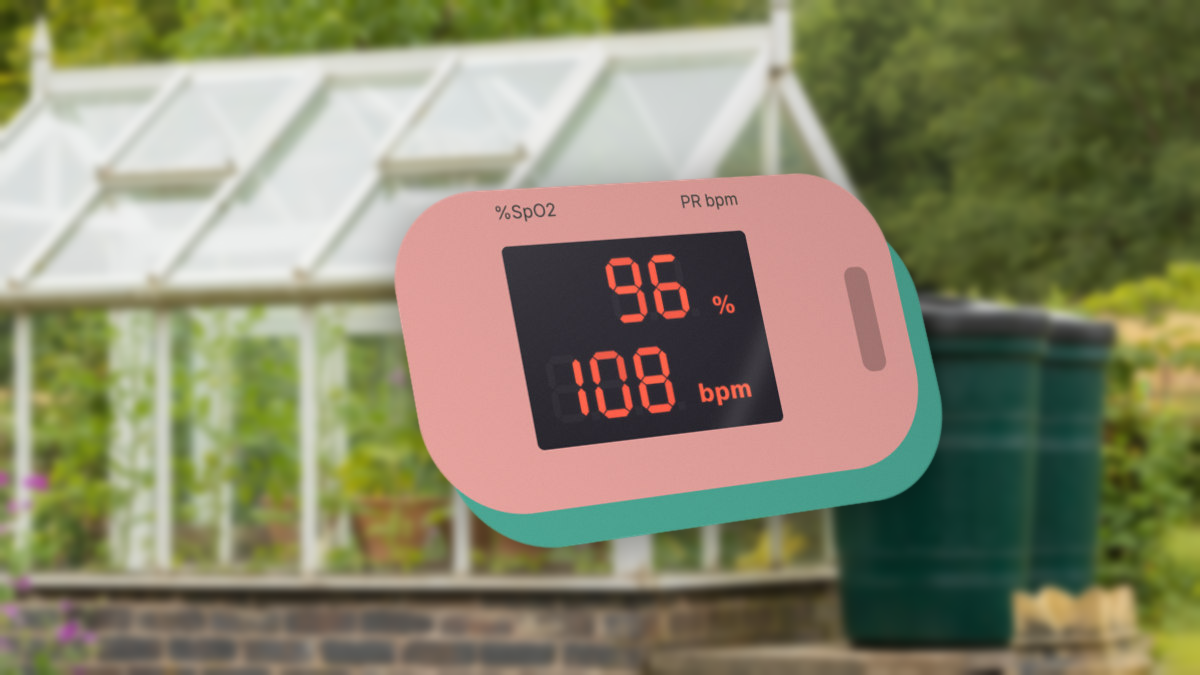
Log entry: 96 %
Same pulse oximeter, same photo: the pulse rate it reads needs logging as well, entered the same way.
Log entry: 108 bpm
